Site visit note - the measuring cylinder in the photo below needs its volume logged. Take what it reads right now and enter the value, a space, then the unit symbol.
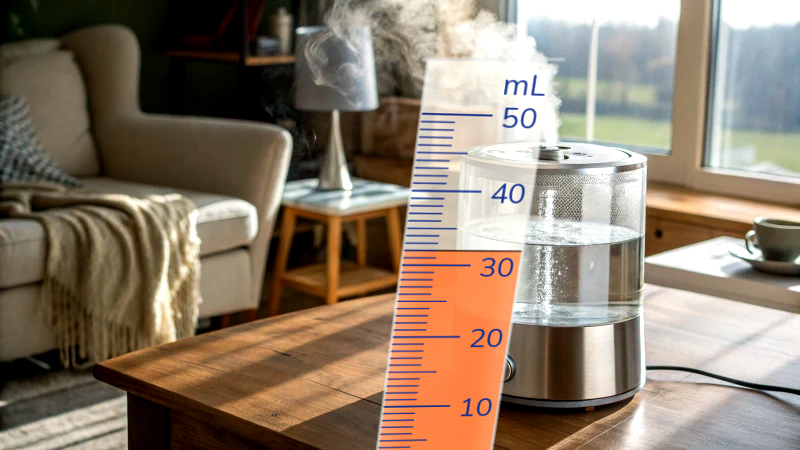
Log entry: 32 mL
